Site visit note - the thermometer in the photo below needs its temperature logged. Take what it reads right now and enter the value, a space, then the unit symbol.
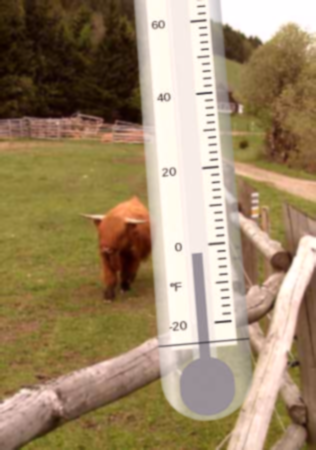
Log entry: -2 °F
